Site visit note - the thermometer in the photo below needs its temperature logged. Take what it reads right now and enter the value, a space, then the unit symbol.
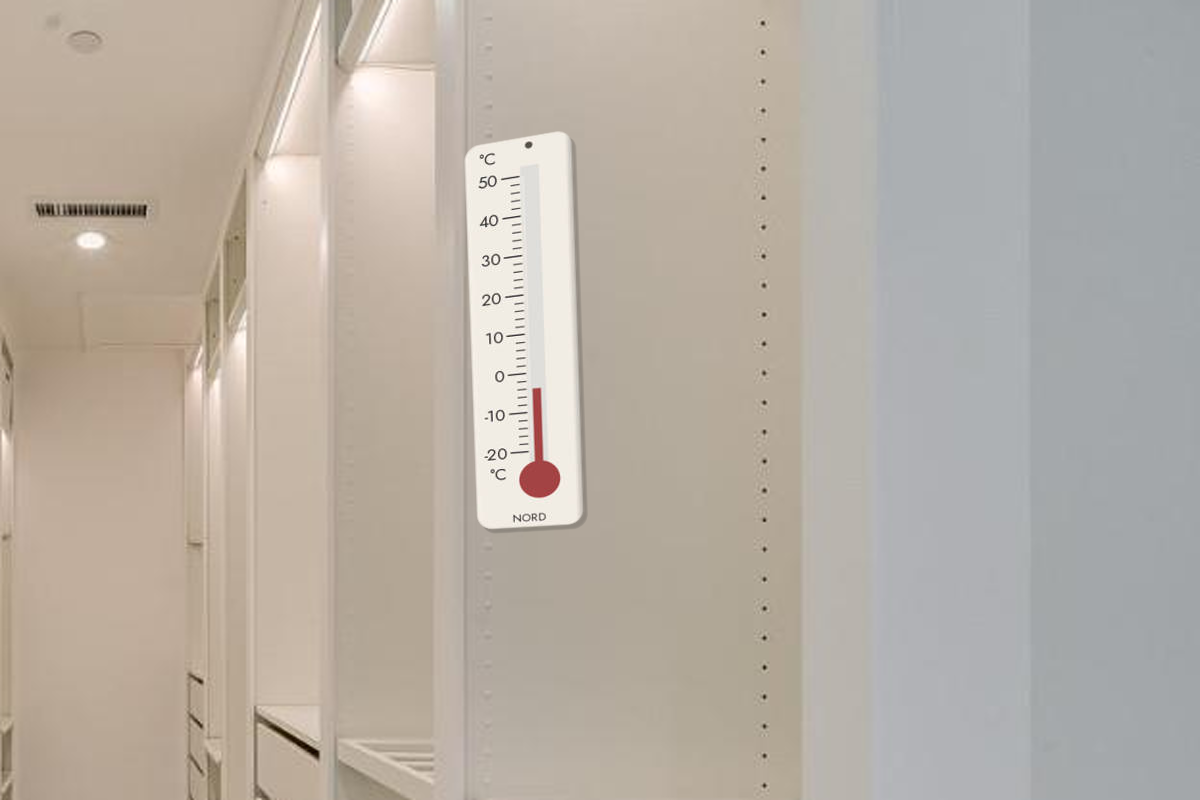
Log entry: -4 °C
